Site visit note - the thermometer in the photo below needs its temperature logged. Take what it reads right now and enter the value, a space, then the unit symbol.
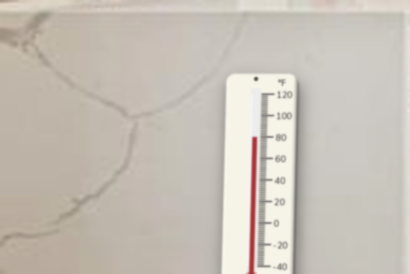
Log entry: 80 °F
